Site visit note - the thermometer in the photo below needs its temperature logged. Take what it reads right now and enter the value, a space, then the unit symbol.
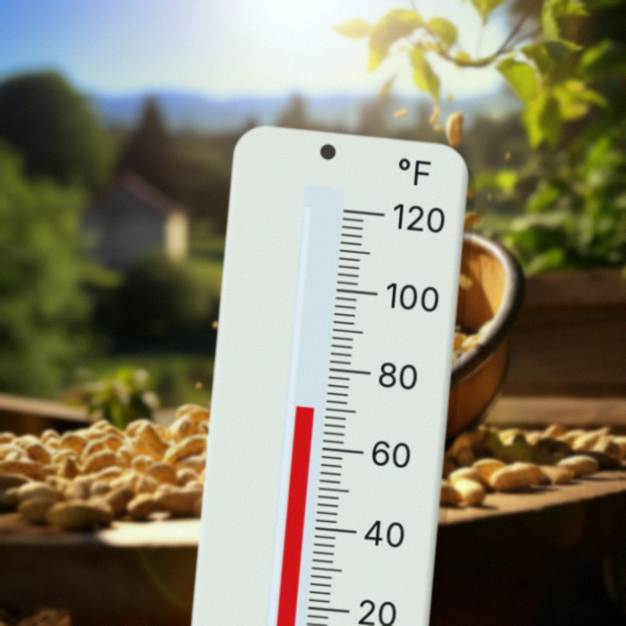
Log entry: 70 °F
